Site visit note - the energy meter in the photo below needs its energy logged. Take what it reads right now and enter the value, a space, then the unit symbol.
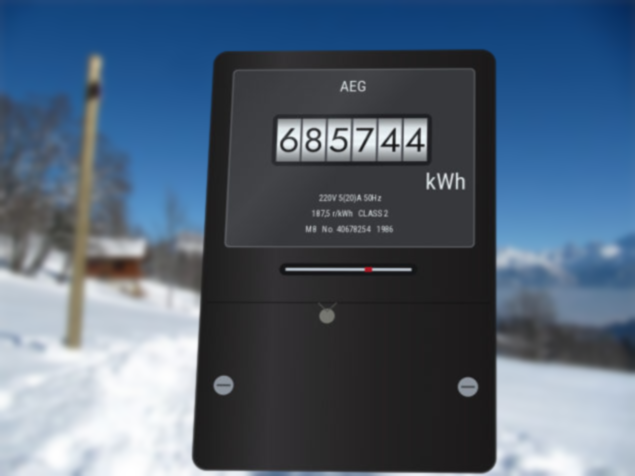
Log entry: 685744 kWh
